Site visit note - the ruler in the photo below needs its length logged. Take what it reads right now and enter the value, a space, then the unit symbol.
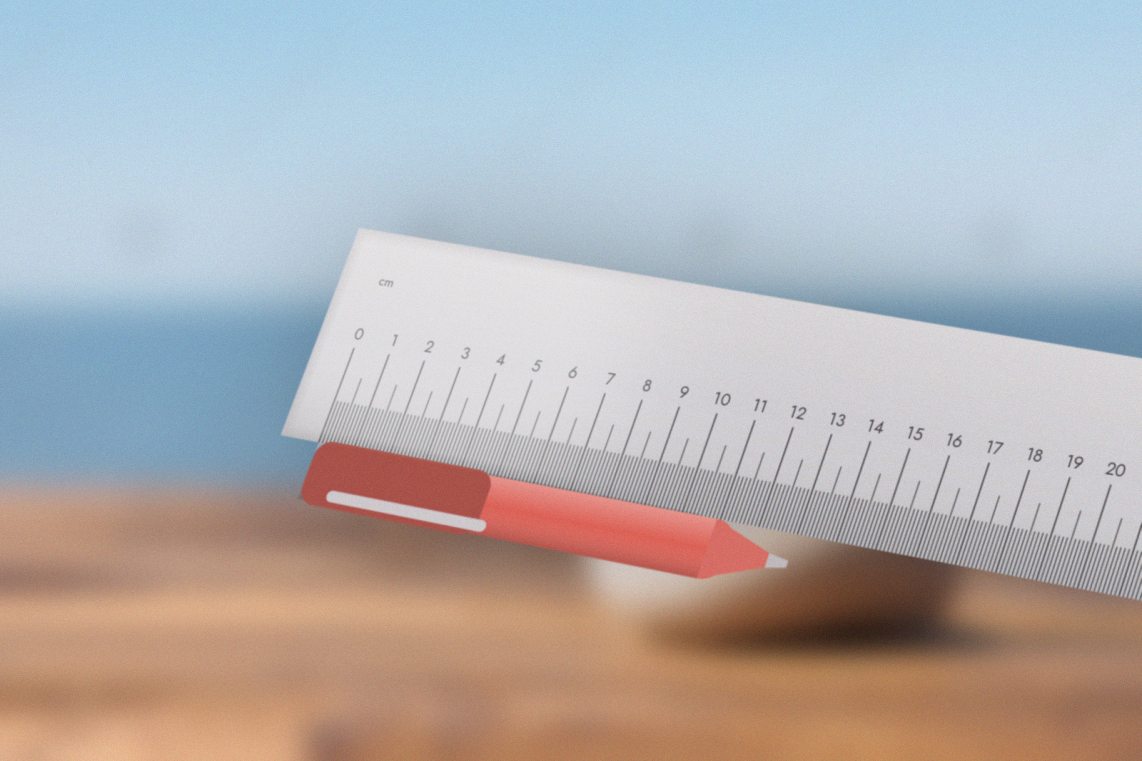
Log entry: 13 cm
